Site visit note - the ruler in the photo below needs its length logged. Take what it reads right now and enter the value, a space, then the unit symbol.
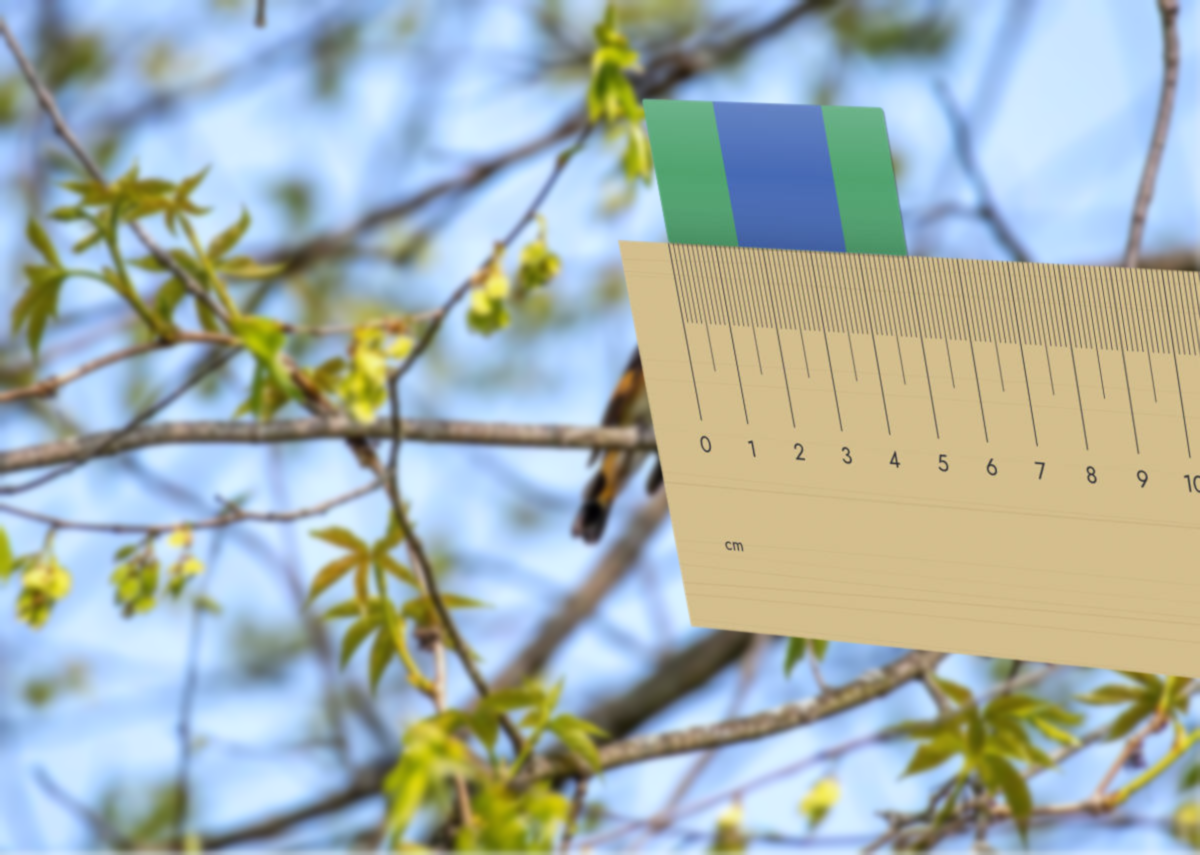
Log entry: 5 cm
